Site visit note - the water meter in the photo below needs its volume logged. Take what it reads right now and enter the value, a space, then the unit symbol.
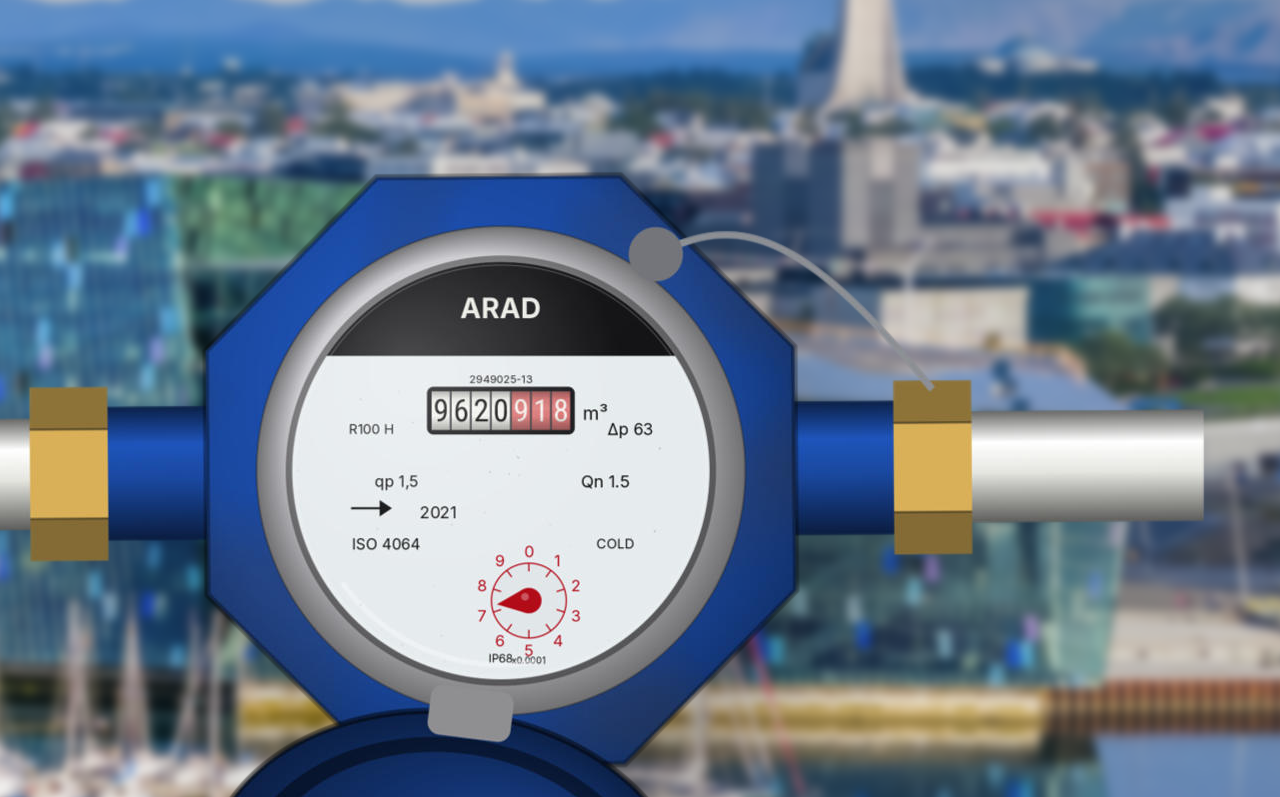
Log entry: 9620.9187 m³
